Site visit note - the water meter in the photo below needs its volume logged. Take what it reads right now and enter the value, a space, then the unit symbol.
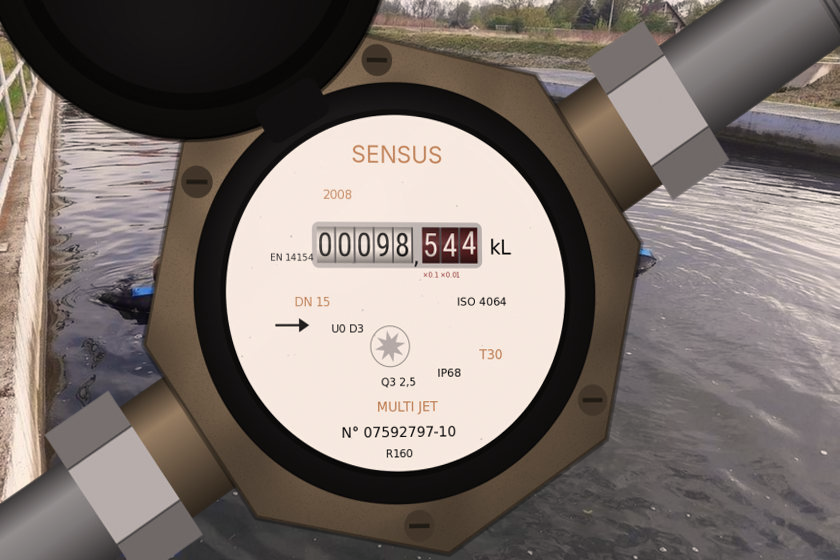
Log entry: 98.544 kL
